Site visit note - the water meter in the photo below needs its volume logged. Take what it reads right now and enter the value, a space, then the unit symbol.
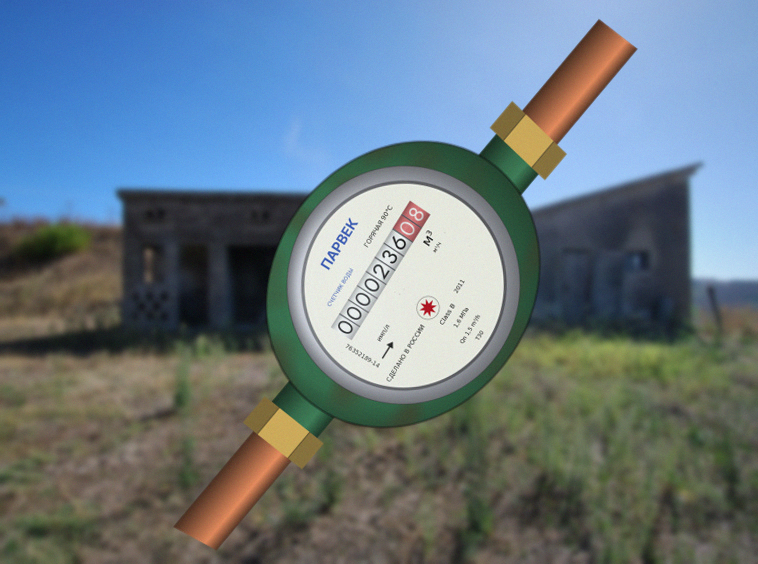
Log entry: 236.08 m³
